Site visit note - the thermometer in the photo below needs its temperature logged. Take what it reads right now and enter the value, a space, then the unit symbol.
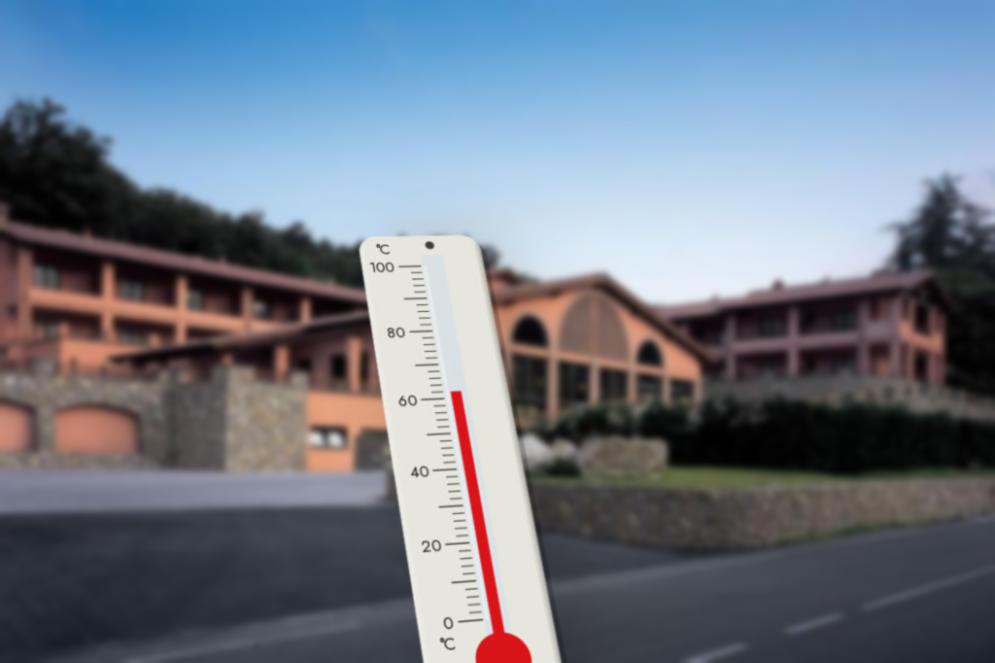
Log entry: 62 °C
